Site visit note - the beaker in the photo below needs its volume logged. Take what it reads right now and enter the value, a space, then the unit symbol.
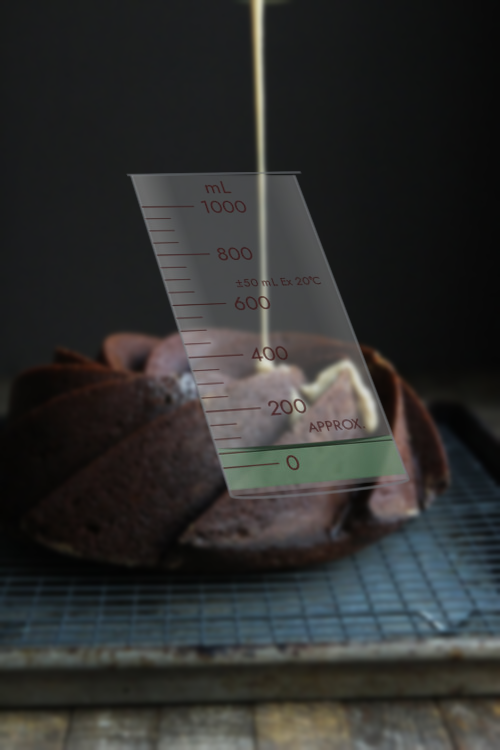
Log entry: 50 mL
